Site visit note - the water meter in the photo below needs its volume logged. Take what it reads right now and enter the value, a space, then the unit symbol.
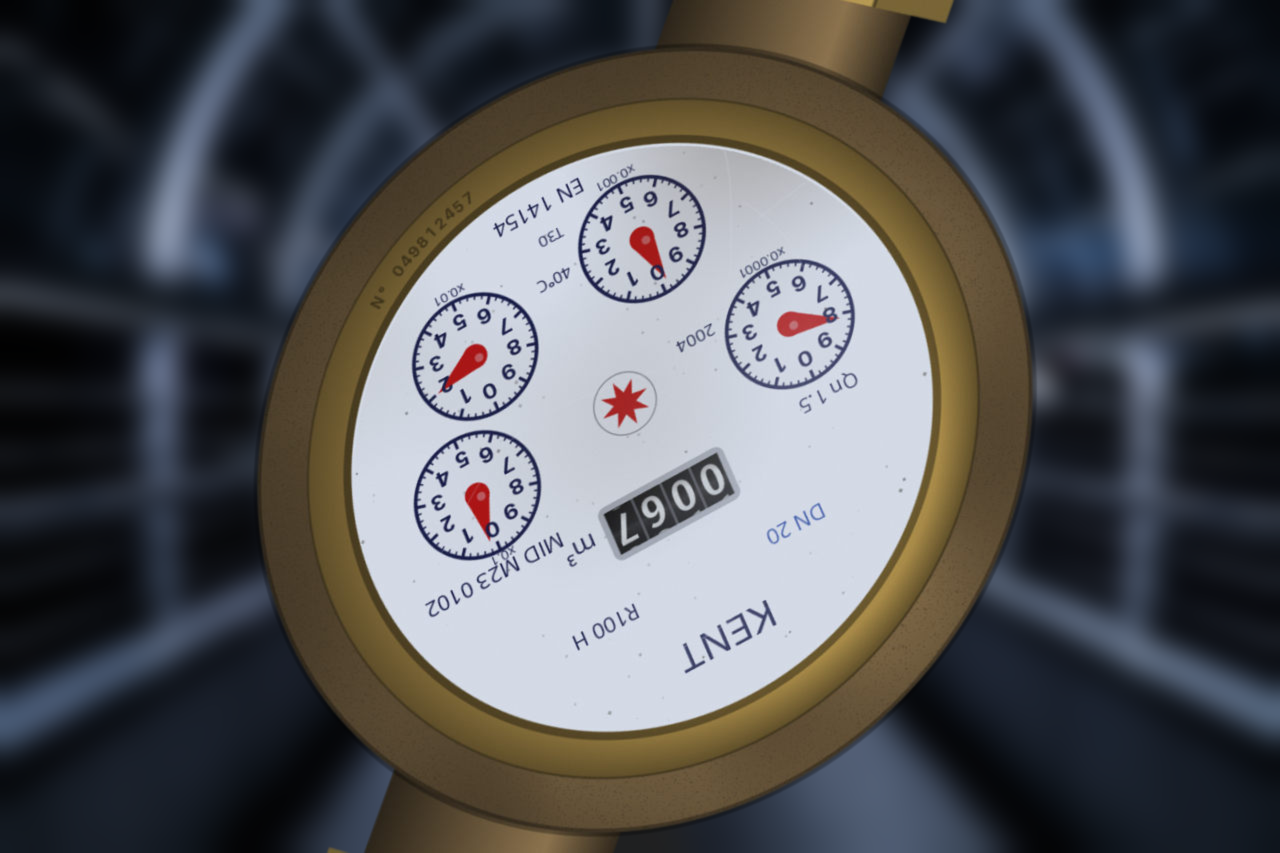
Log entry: 67.0198 m³
